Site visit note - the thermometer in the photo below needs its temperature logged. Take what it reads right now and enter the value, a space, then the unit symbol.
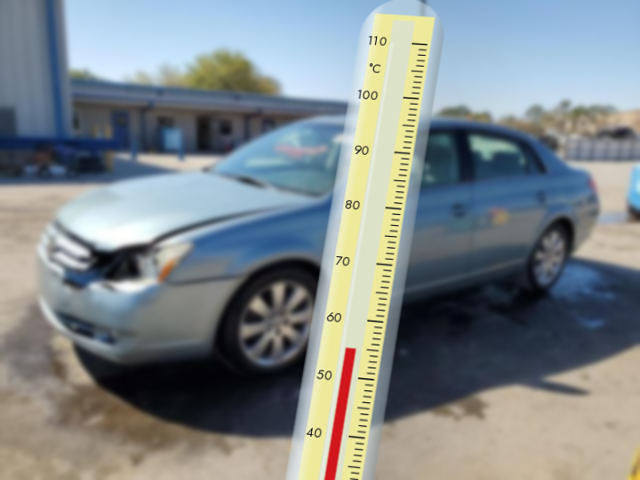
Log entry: 55 °C
